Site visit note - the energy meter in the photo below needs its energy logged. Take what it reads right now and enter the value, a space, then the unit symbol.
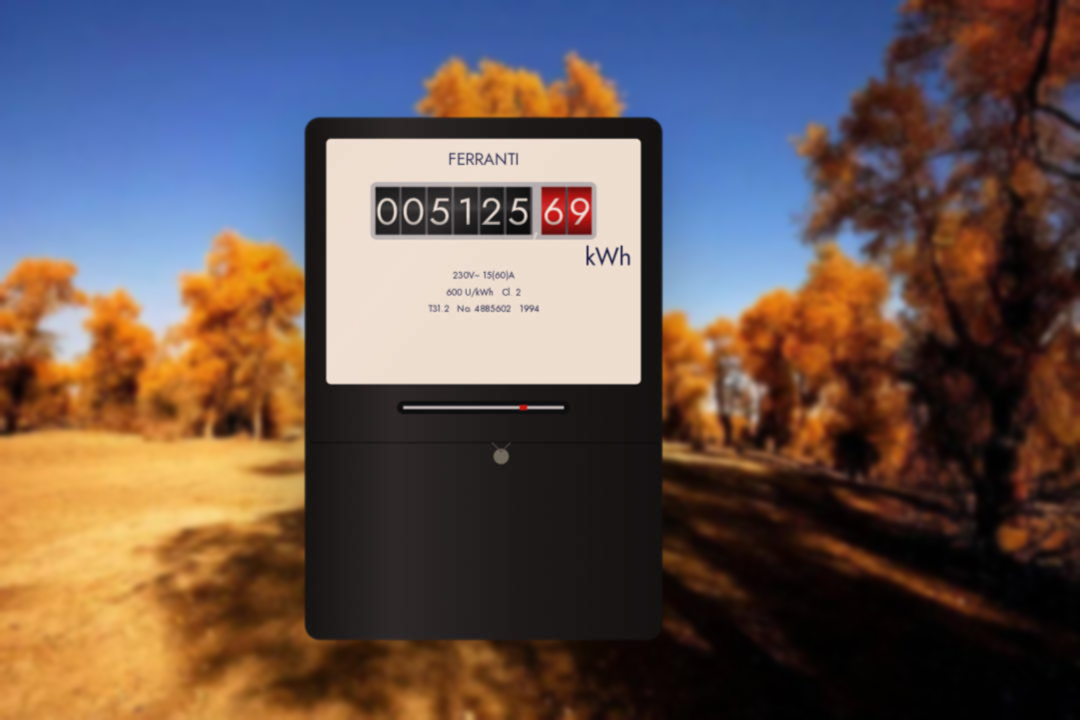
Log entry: 5125.69 kWh
